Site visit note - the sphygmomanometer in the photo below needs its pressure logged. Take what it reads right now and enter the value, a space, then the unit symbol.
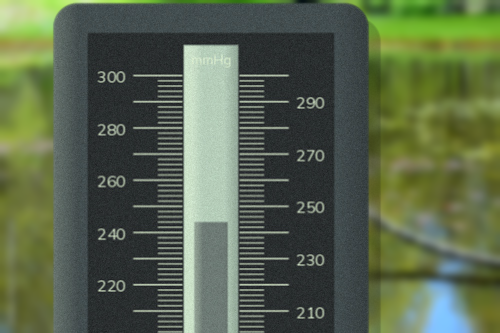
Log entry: 244 mmHg
